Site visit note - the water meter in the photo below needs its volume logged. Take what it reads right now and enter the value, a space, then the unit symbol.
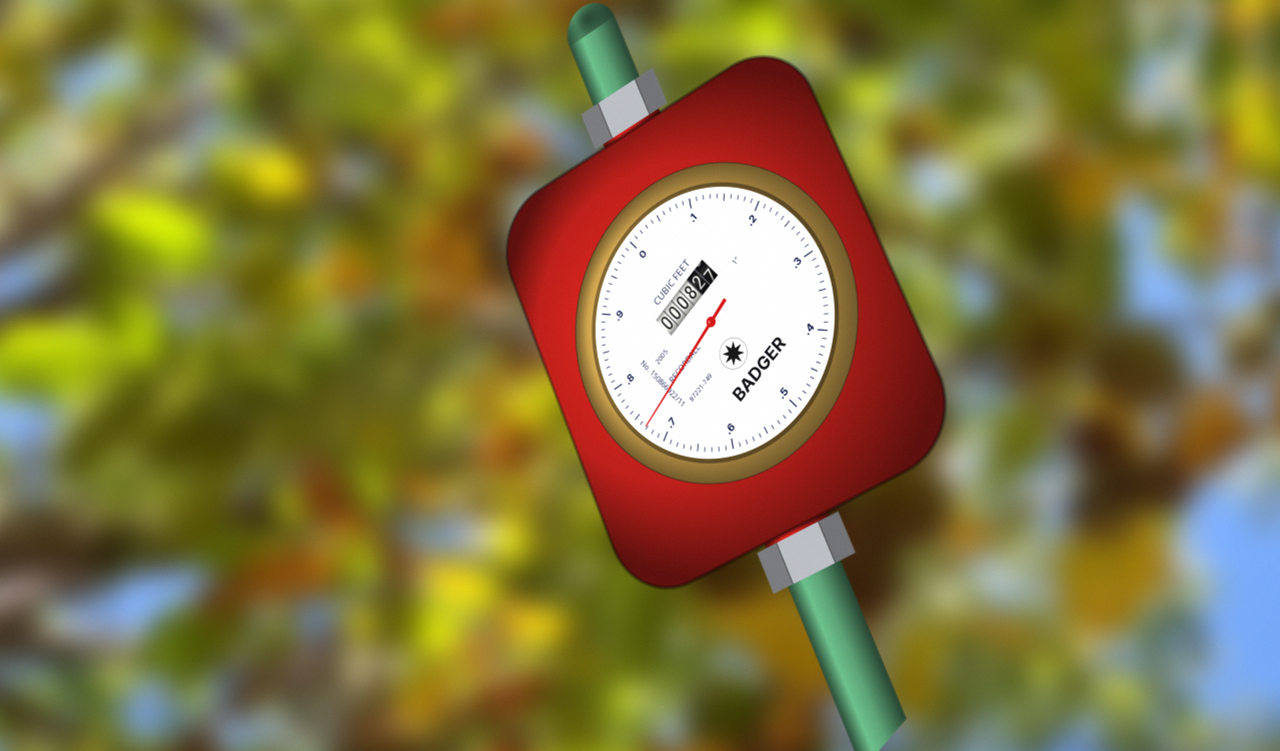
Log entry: 826.73 ft³
